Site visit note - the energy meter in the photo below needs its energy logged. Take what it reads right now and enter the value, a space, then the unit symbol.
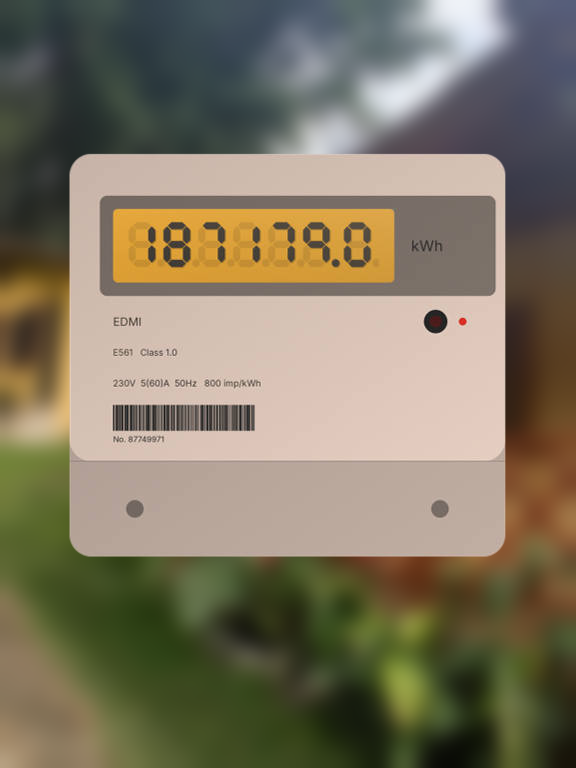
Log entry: 187179.0 kWh
